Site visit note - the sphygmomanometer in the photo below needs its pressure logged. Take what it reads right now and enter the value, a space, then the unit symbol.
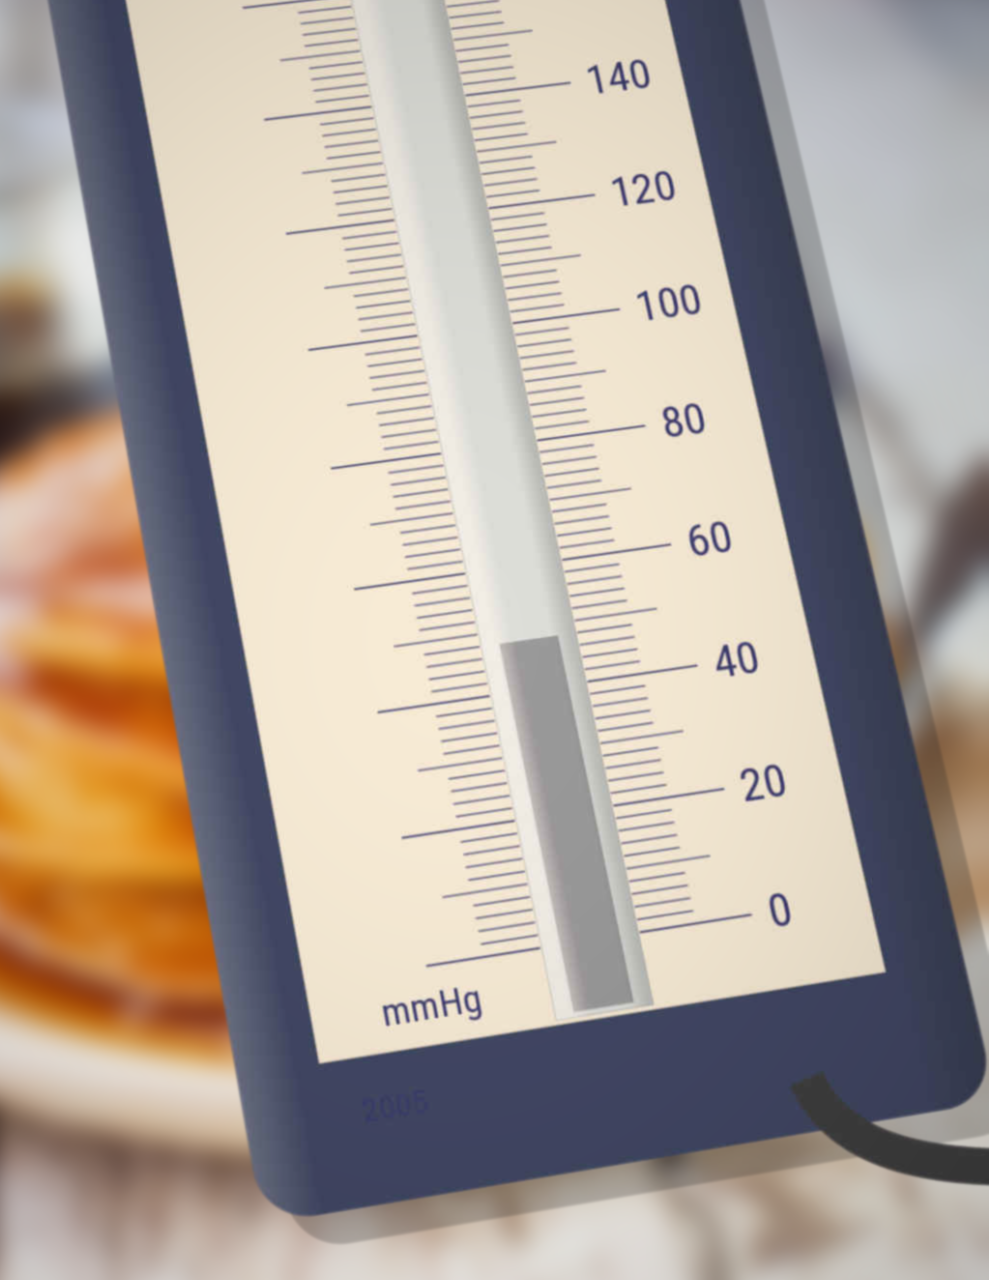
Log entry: 48 mmHg
